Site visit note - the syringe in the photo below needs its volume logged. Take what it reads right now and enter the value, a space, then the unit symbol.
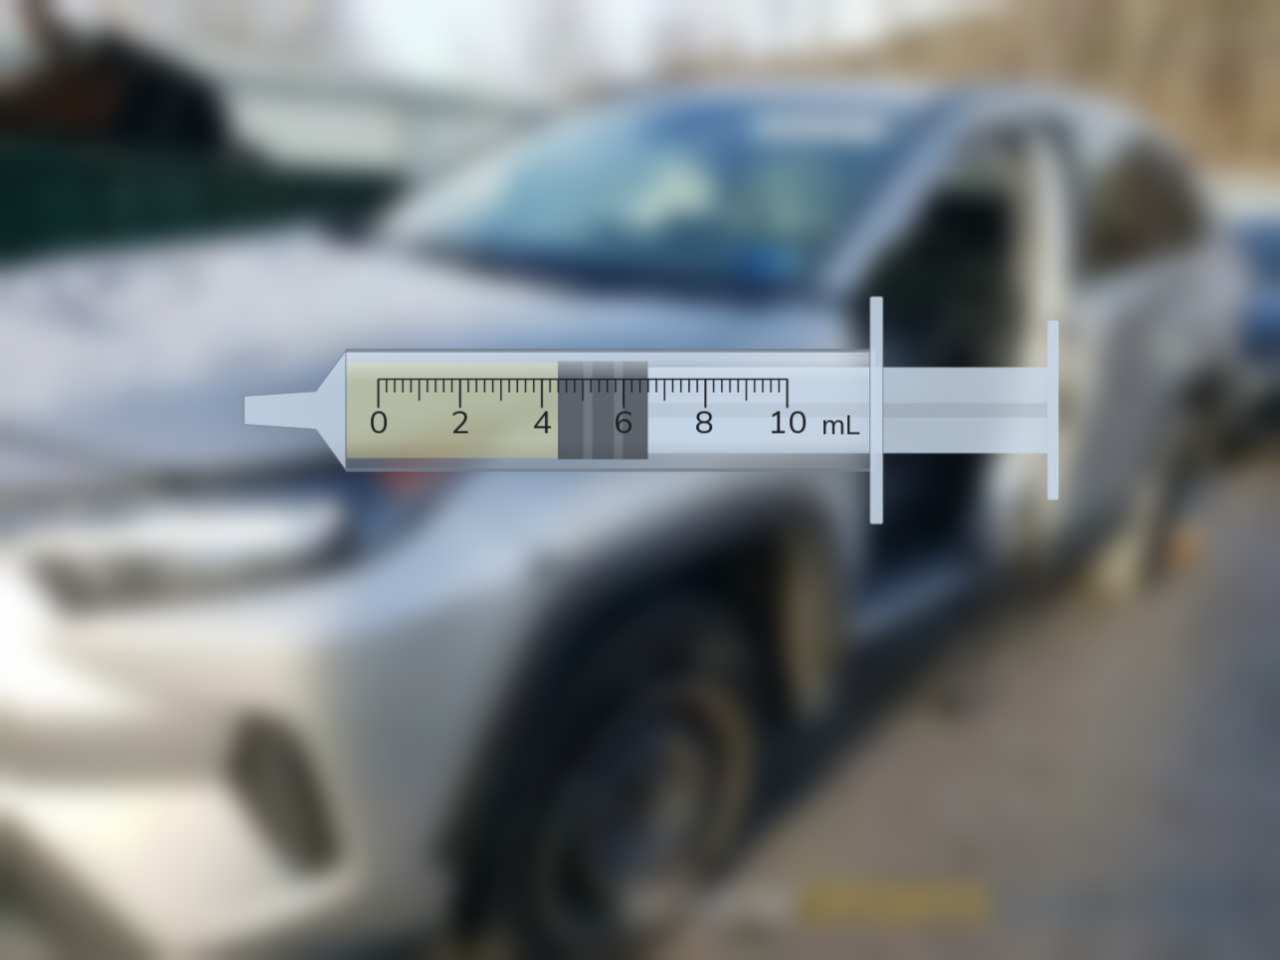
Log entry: 4.4 mL
